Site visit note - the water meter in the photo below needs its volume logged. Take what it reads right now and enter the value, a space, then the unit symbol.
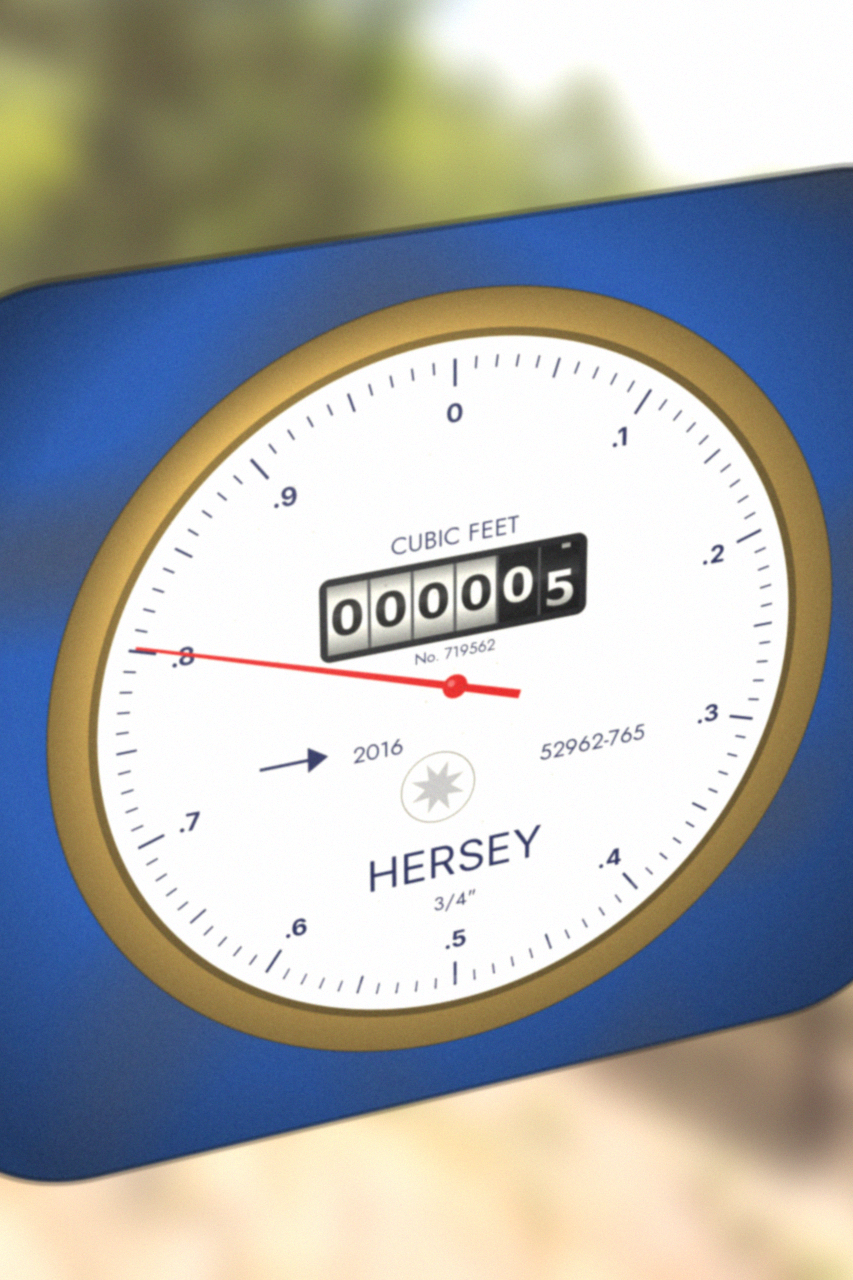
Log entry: 4.80 ft³
